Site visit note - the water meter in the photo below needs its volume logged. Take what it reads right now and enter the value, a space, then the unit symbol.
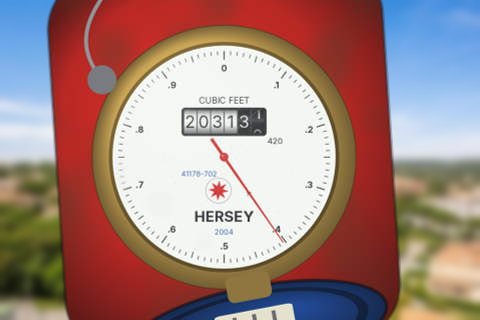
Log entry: 203131.40 ft³
